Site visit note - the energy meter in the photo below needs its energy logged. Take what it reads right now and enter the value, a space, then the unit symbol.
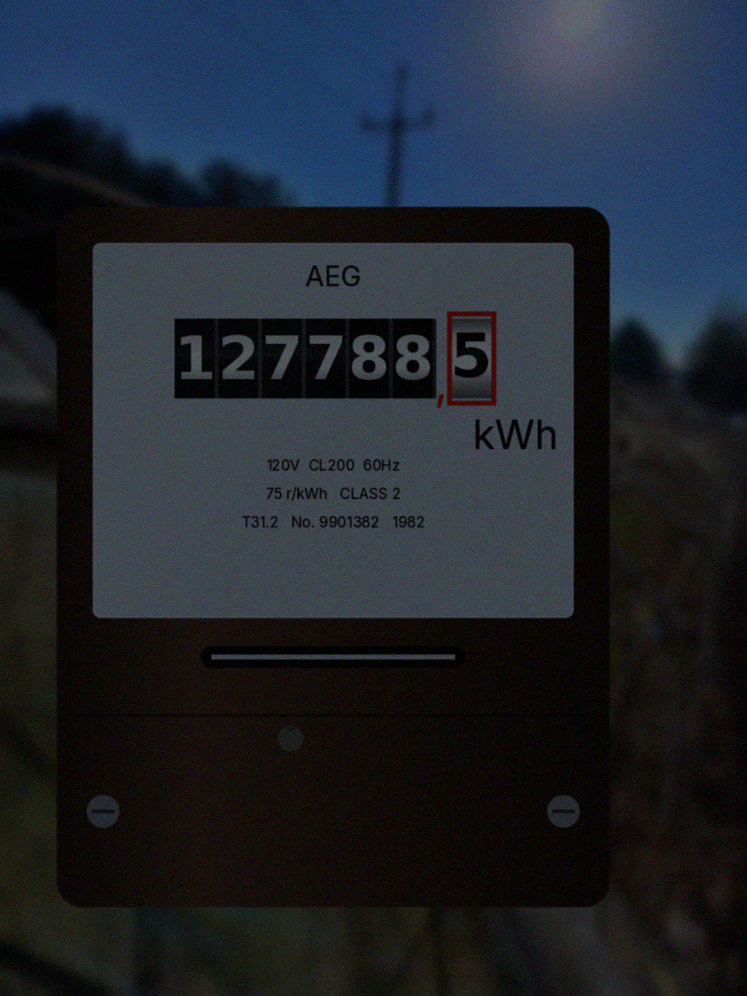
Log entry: 127788.5 kWh
